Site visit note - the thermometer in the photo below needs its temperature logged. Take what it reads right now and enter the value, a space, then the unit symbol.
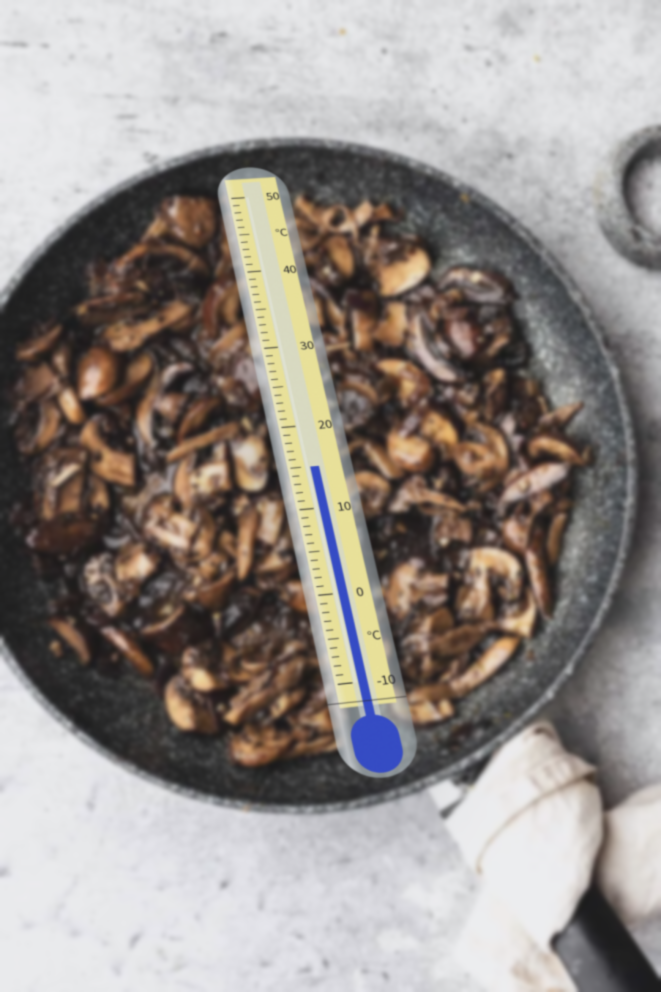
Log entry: 15 °C
